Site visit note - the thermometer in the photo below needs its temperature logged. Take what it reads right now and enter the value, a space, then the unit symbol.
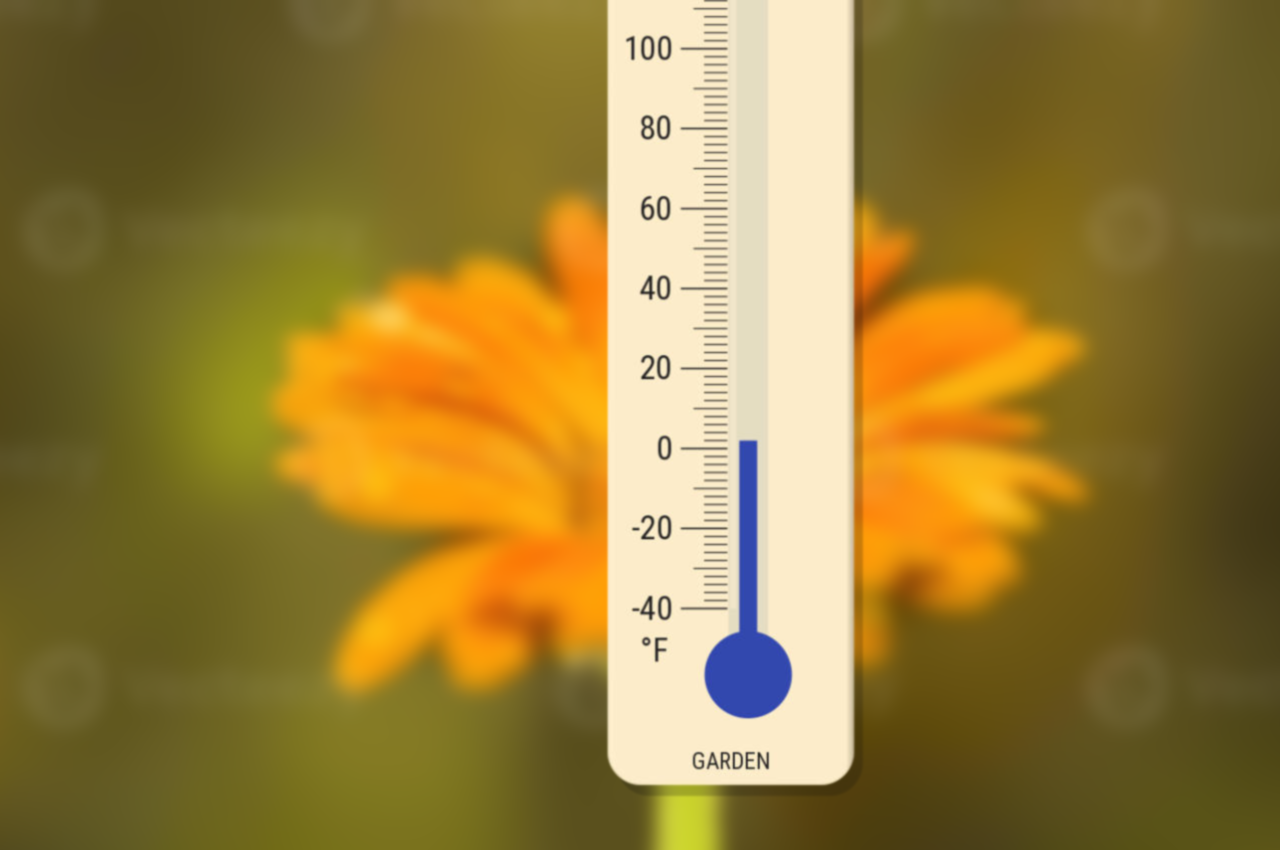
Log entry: 2 °F
